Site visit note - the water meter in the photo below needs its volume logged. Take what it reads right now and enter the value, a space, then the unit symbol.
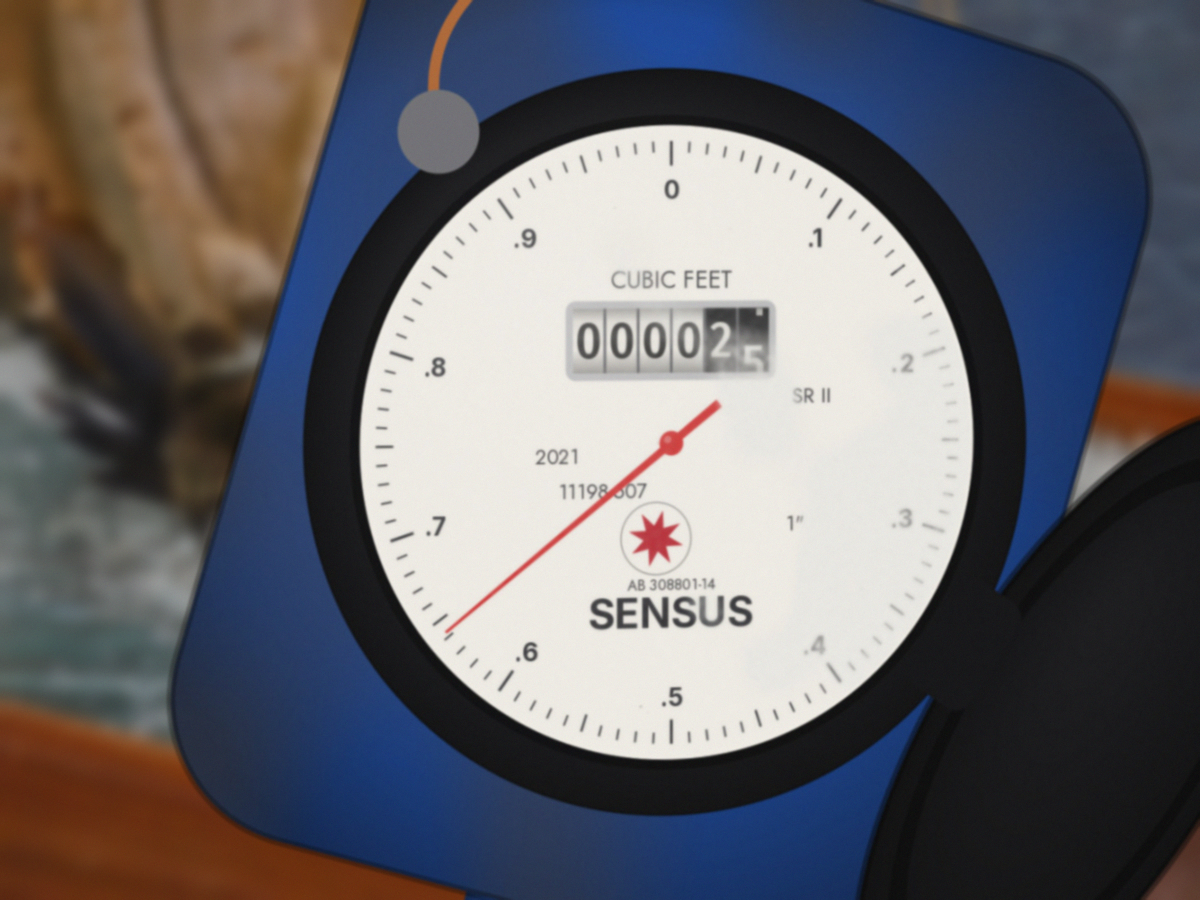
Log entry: 24.64 ft³
